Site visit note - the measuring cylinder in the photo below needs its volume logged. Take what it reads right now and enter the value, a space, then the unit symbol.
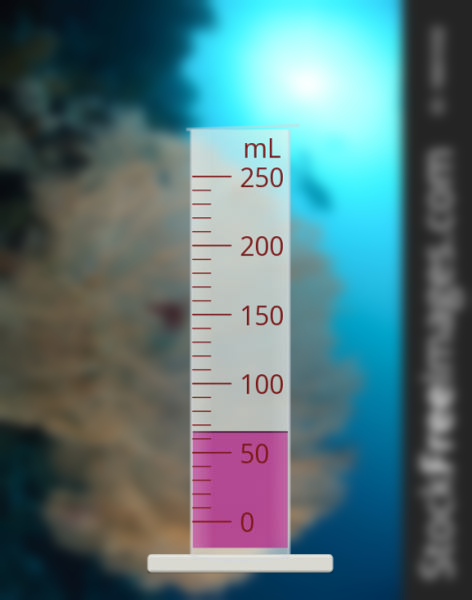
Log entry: 65 mL
